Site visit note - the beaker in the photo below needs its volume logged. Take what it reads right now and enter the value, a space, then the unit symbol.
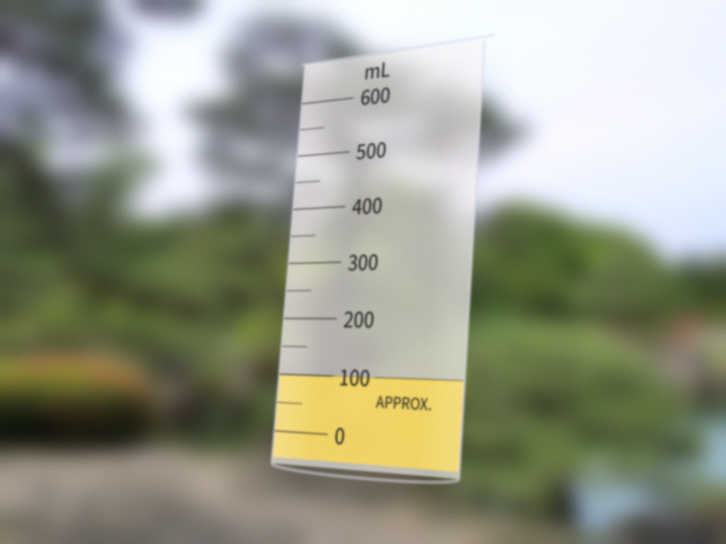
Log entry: 100 mL
